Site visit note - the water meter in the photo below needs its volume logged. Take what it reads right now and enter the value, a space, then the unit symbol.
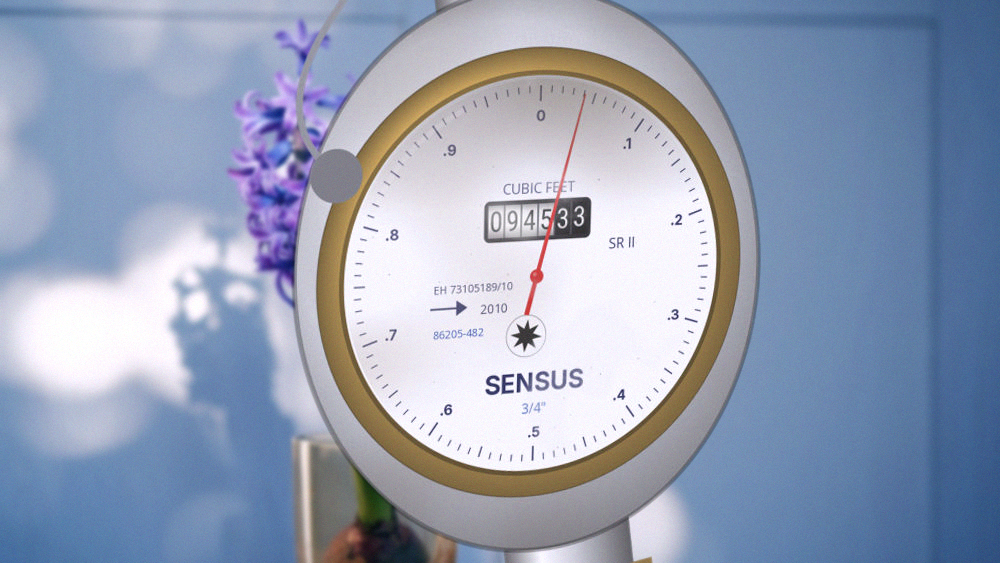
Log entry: 94533.04 ft³
